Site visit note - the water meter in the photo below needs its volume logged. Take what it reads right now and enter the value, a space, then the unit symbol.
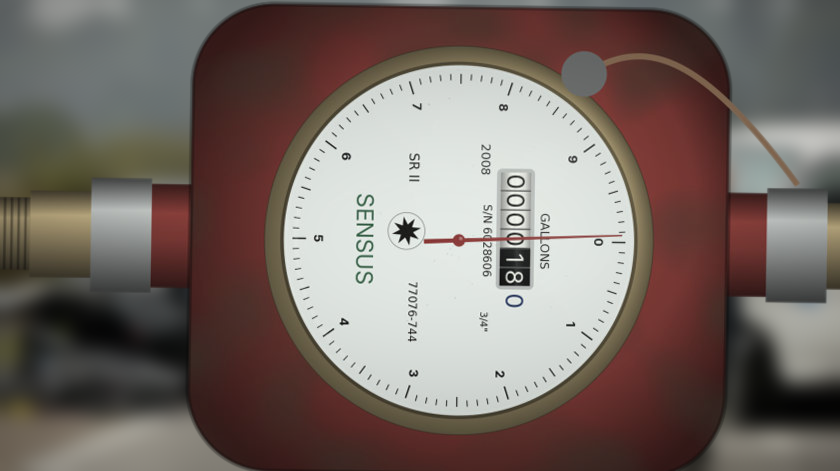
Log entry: 179.9 gal
